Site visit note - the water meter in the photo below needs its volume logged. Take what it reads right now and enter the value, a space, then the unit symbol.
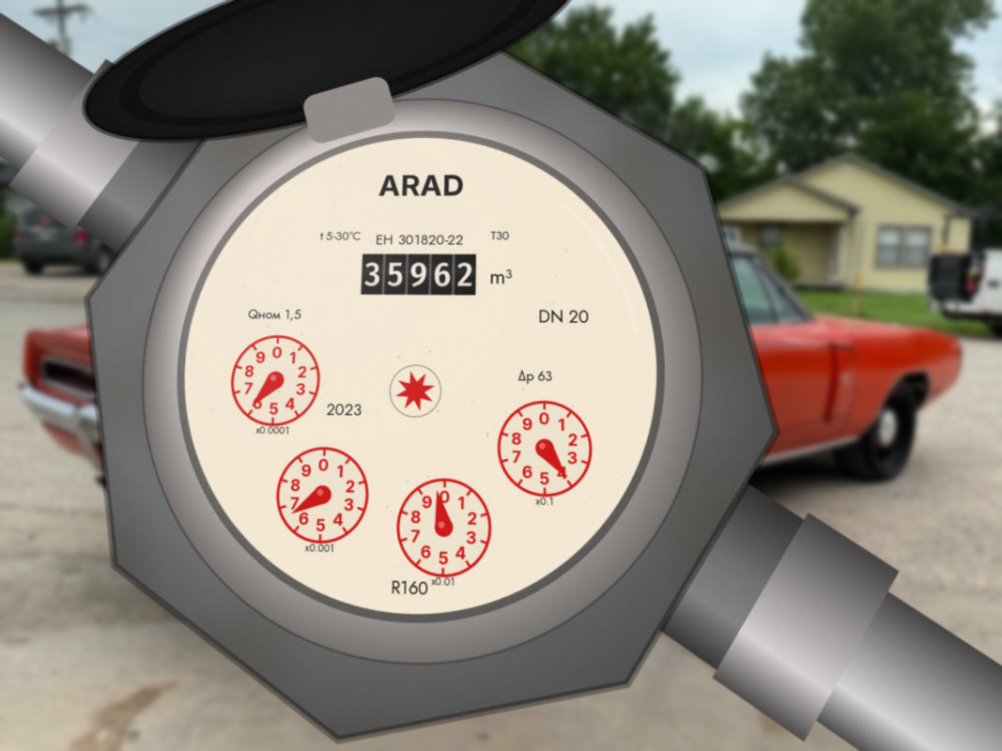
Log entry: 35962.3966 m³
